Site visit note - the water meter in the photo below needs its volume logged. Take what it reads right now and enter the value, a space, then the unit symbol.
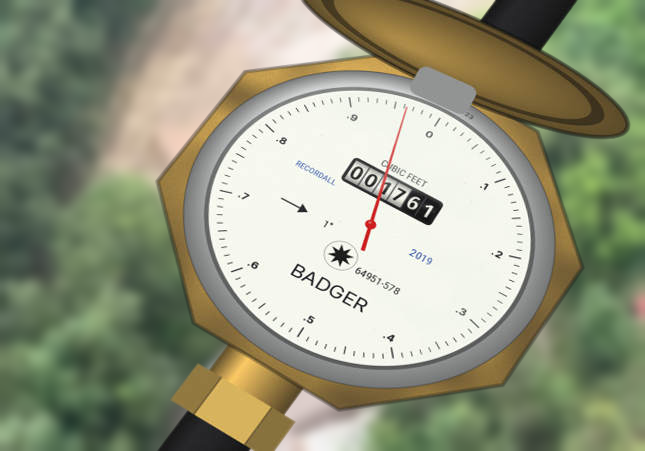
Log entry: 1760.96 ft³
